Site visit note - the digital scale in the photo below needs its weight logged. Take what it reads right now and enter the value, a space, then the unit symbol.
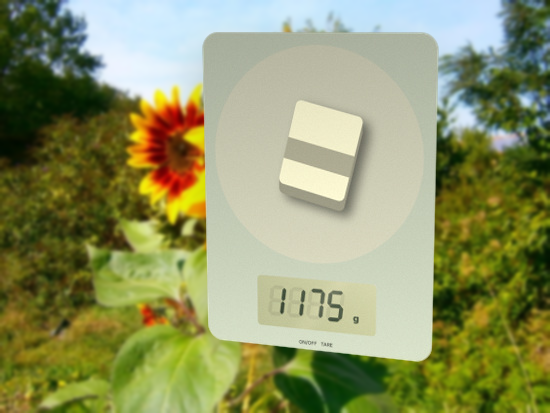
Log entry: 1175 g
